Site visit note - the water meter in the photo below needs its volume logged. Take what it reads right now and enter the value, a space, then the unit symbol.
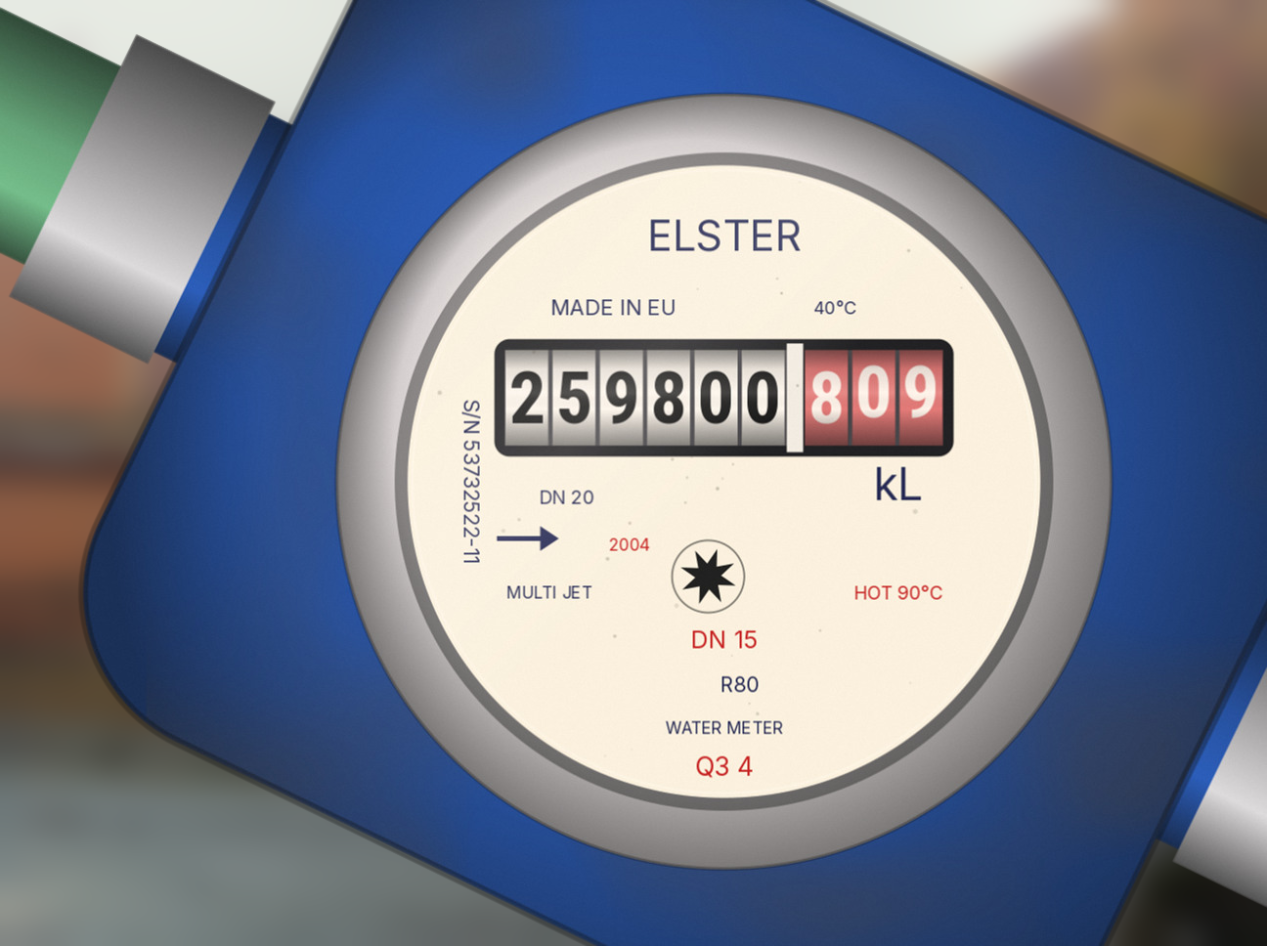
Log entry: 259800.809 kL
